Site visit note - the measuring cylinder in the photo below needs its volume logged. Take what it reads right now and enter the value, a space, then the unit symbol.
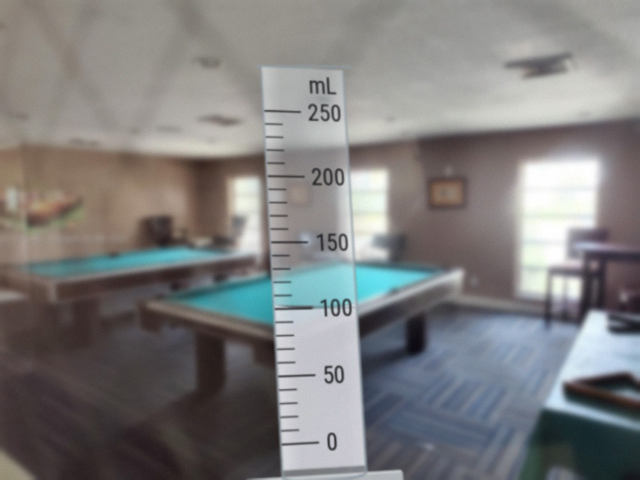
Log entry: 100 mL
